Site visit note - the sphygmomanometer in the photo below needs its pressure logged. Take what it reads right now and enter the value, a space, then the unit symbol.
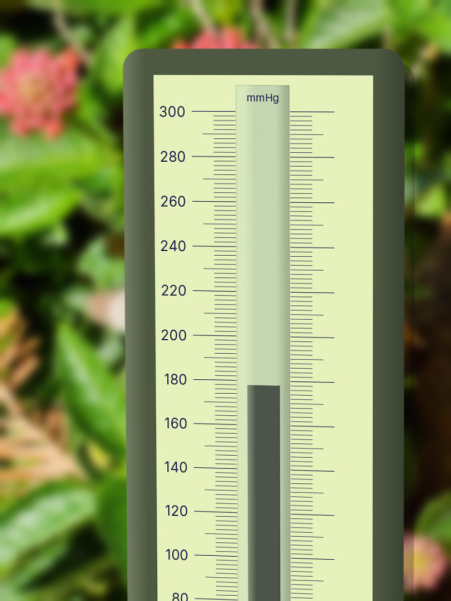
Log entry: 178 mmHg
